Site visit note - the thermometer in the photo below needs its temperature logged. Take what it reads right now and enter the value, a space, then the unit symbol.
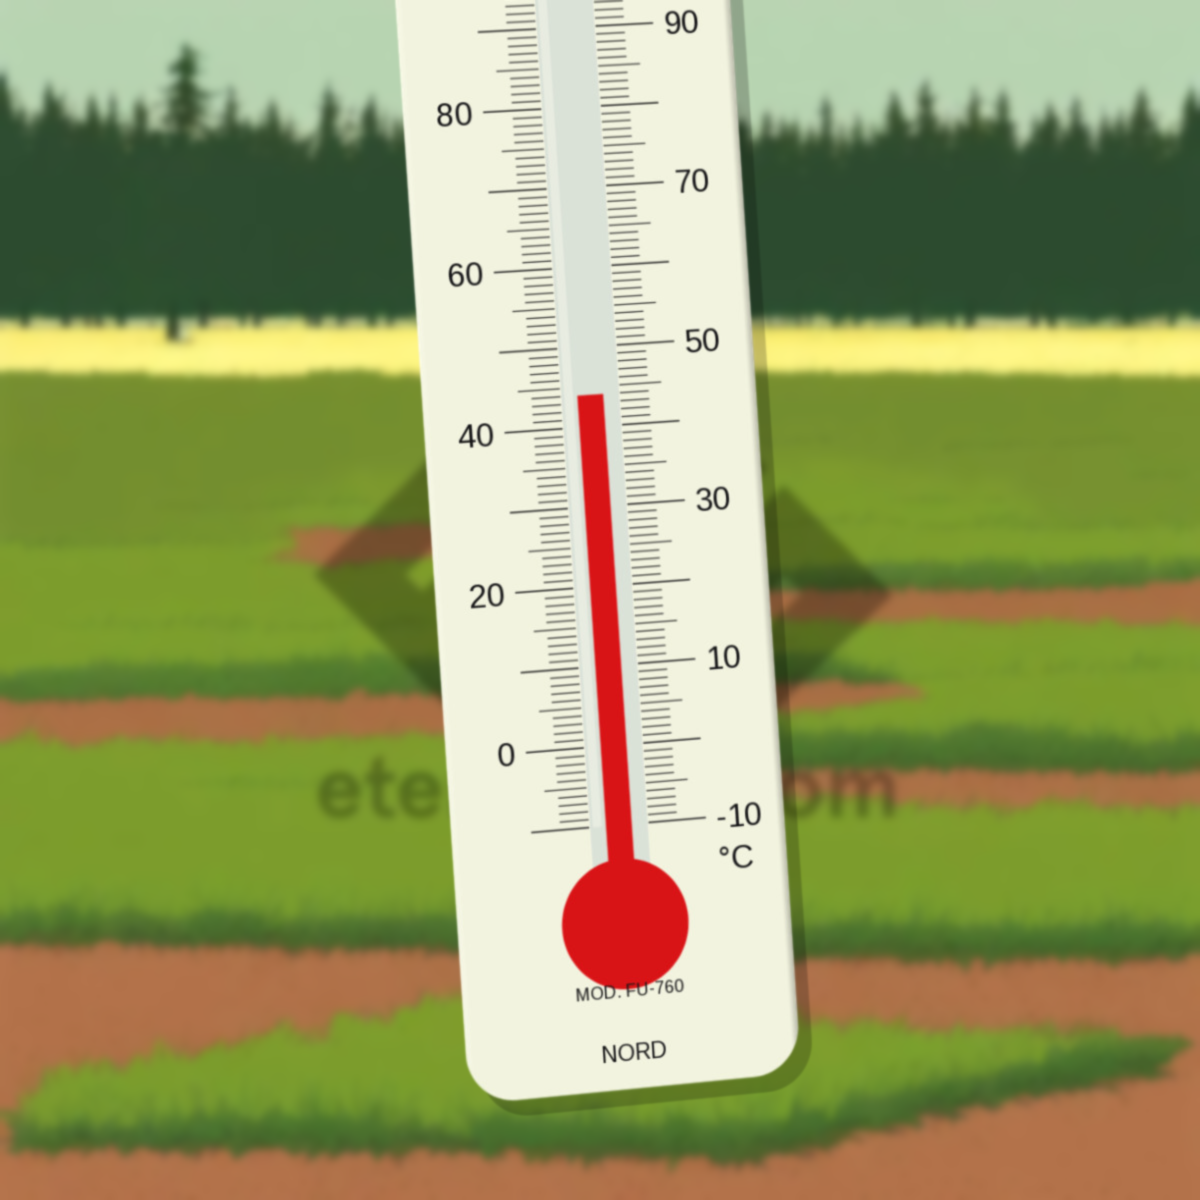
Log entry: 44 °C
